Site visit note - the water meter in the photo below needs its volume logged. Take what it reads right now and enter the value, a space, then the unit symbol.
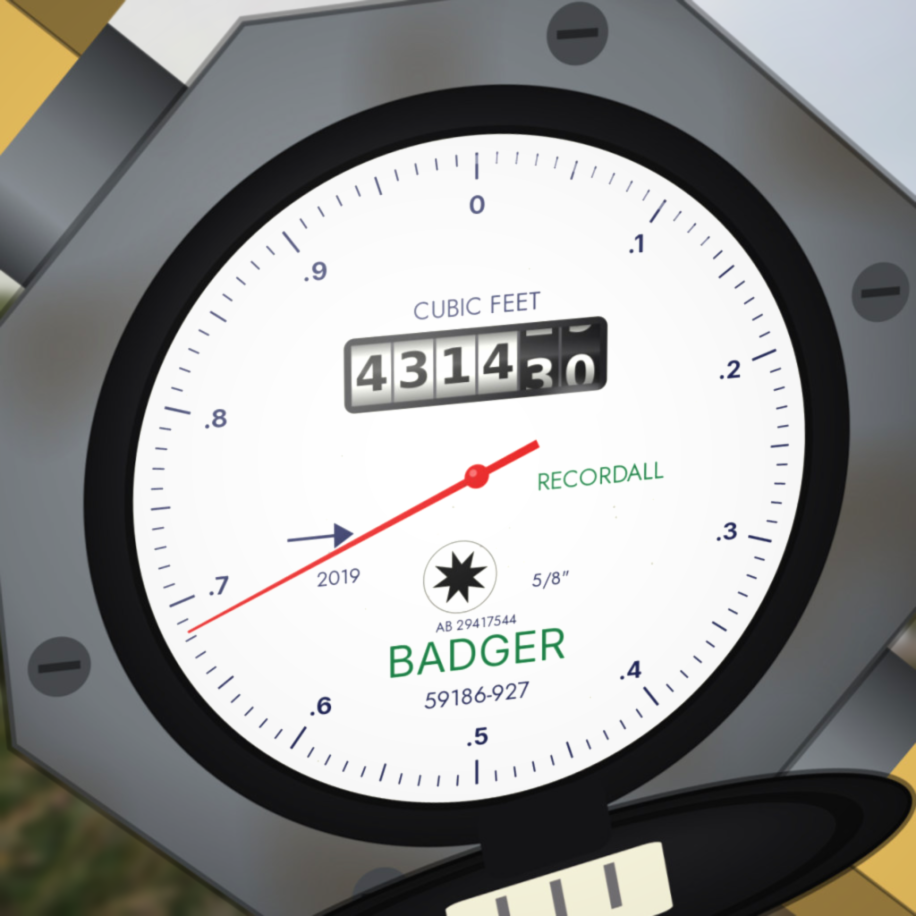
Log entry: 431429.68 ft³
